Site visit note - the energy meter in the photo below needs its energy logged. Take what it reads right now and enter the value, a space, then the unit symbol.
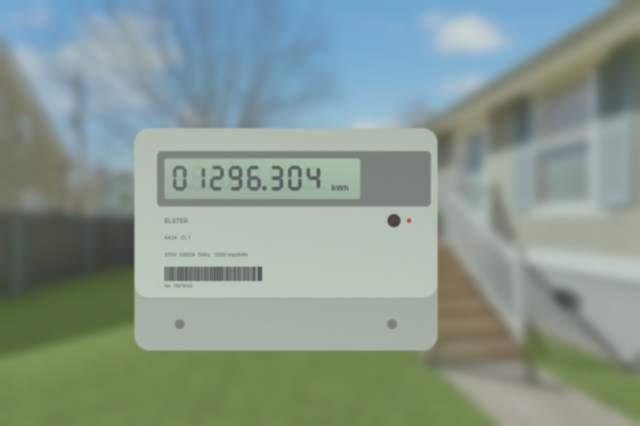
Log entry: 1296.304 kWh
